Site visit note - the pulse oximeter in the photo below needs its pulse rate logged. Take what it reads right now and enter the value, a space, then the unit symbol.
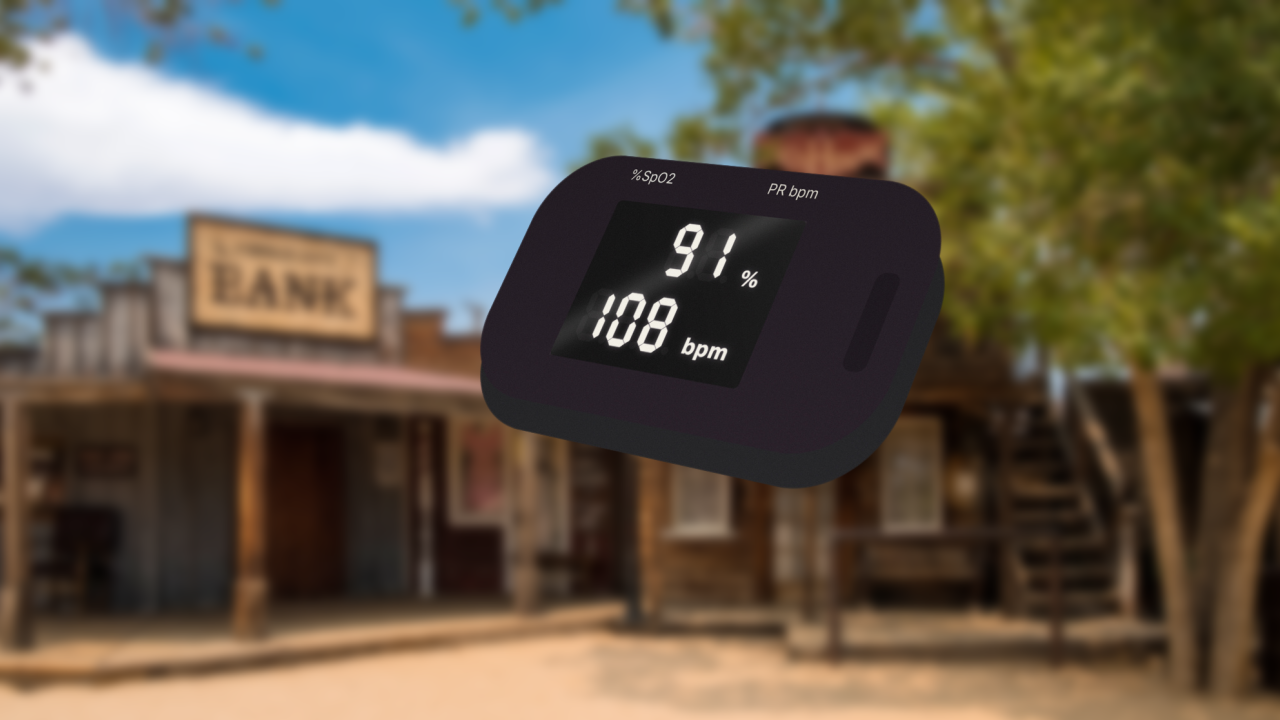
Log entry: 108 bpm
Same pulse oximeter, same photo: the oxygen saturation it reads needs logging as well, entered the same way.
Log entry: 91 %
